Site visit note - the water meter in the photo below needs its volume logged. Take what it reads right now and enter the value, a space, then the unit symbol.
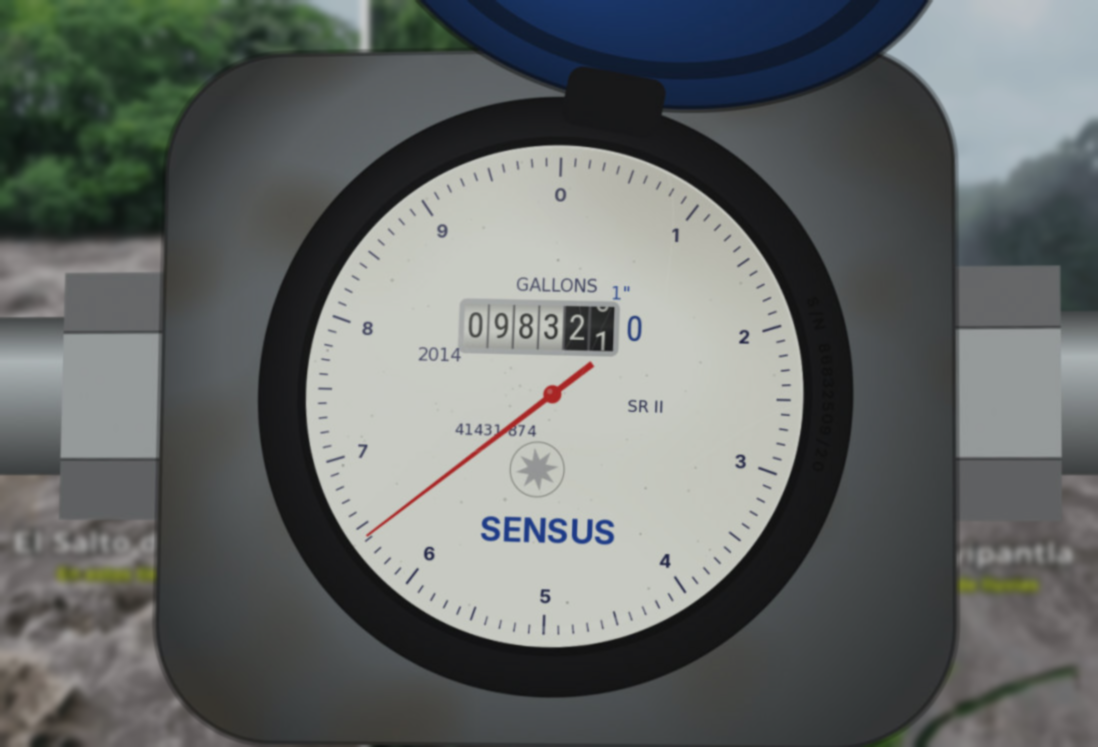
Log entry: 983206.4 gal
